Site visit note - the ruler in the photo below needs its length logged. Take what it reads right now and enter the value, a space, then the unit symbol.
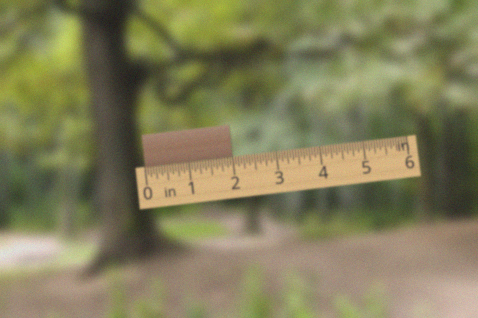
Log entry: 2 in
